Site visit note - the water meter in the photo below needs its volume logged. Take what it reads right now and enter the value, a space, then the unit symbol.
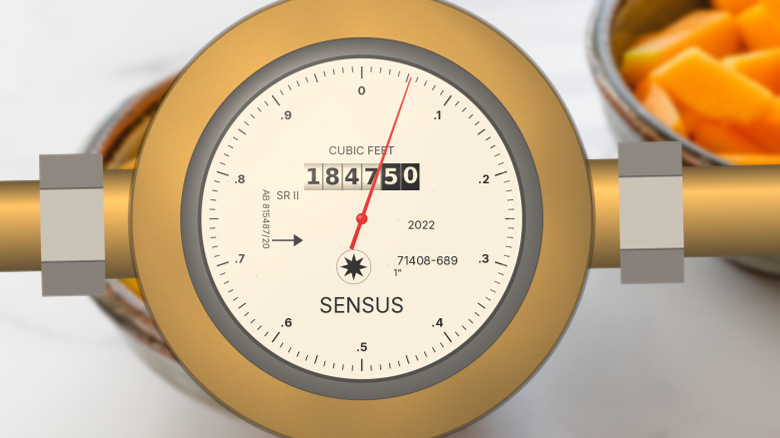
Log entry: 184750.05 ft³
